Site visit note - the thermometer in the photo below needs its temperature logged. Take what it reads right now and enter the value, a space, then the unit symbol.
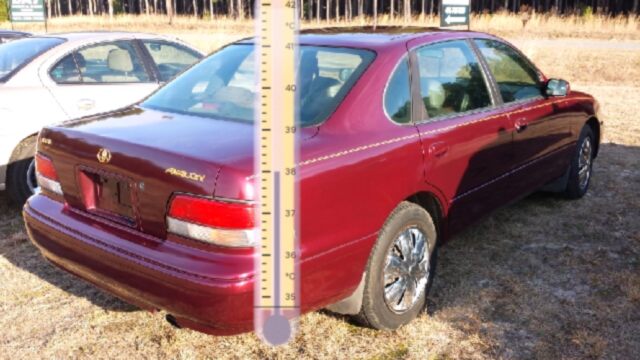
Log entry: 38 °C
